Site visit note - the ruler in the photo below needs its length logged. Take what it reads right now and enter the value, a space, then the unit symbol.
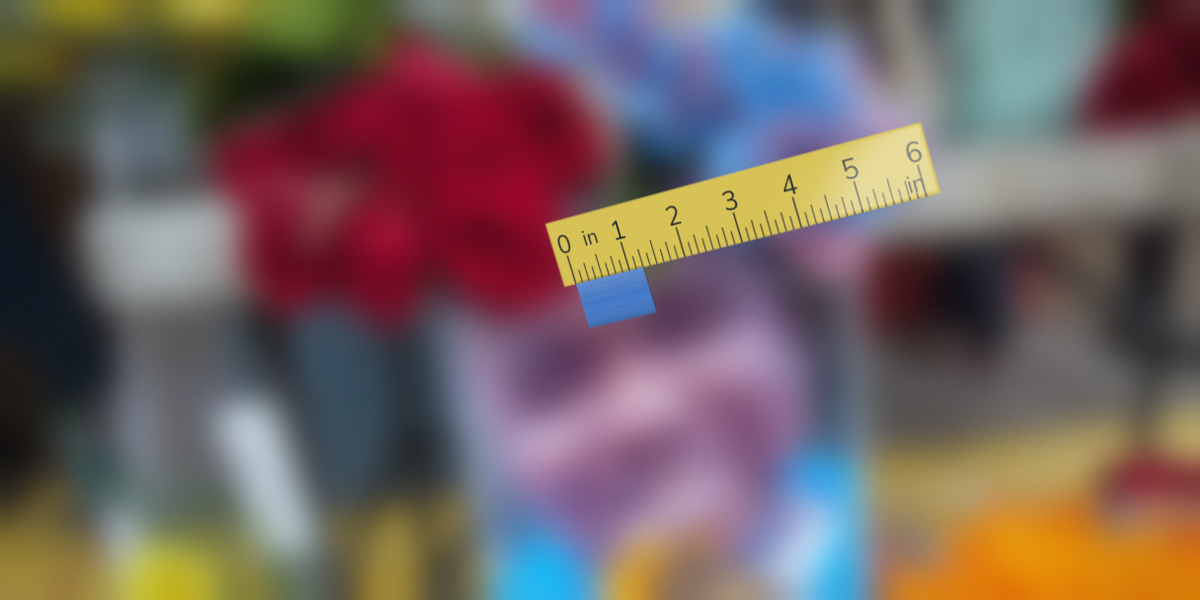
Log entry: 1.25 in
